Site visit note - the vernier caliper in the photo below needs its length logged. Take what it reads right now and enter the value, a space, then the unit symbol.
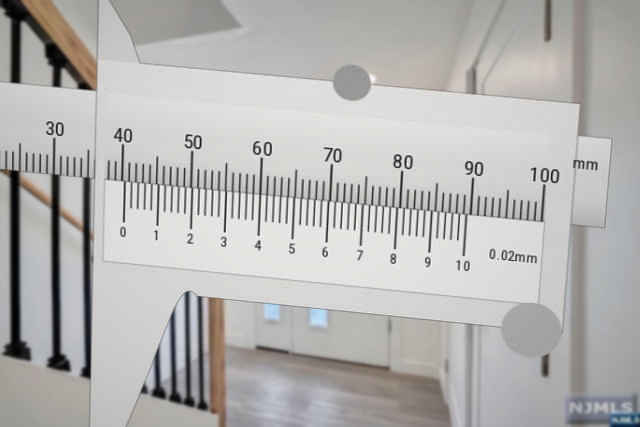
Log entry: 40.4 mm
